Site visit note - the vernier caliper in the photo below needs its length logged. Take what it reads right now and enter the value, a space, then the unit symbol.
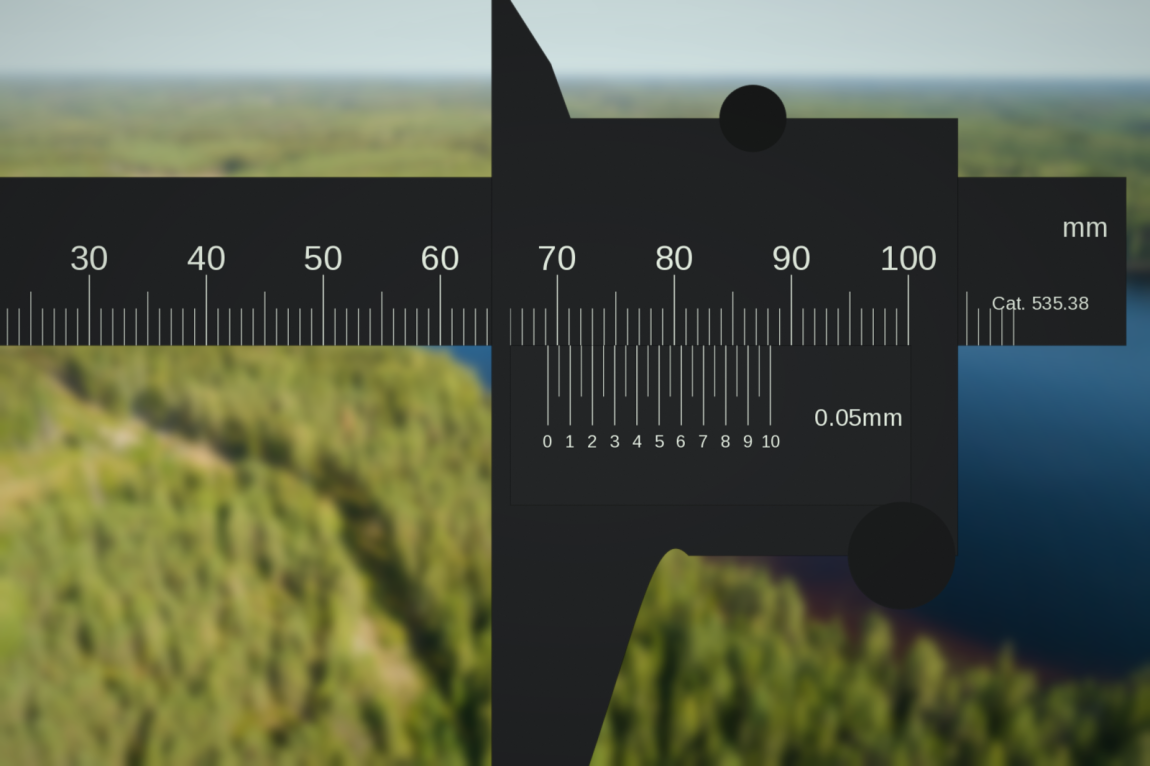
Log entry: 69.2 mm
